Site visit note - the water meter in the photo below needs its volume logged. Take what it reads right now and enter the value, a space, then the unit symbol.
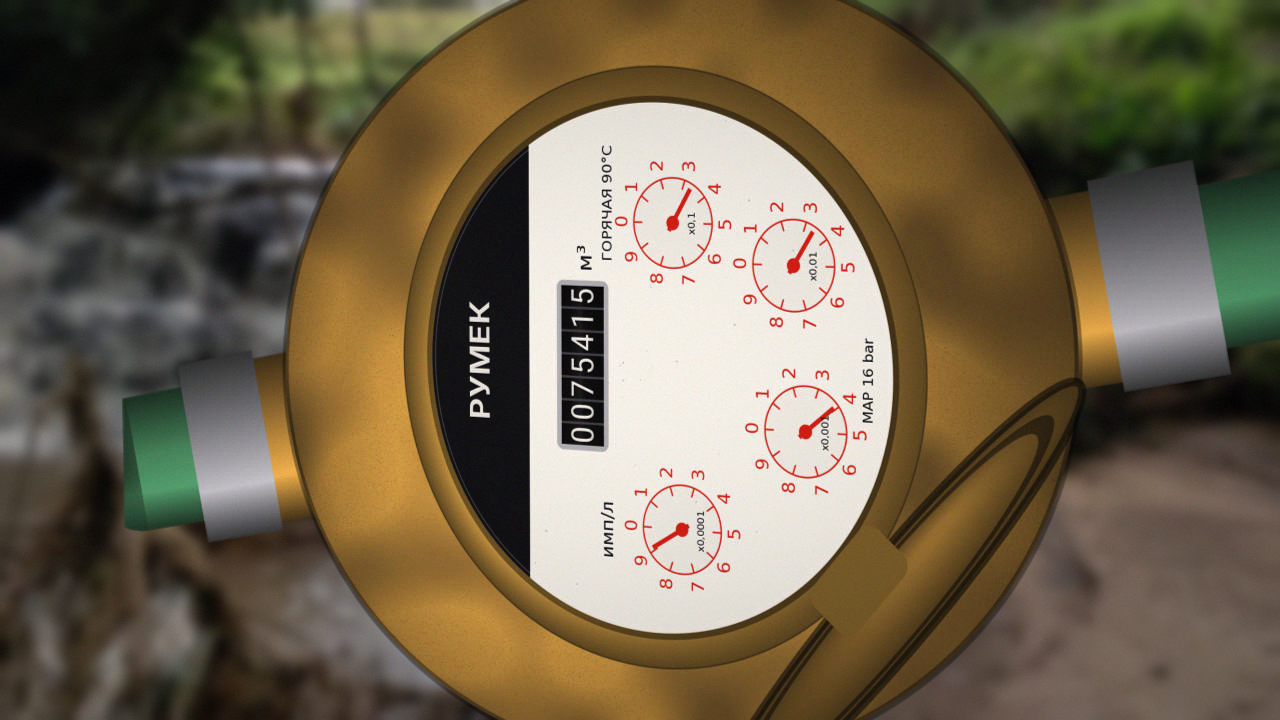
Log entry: 75415.3339 m³
